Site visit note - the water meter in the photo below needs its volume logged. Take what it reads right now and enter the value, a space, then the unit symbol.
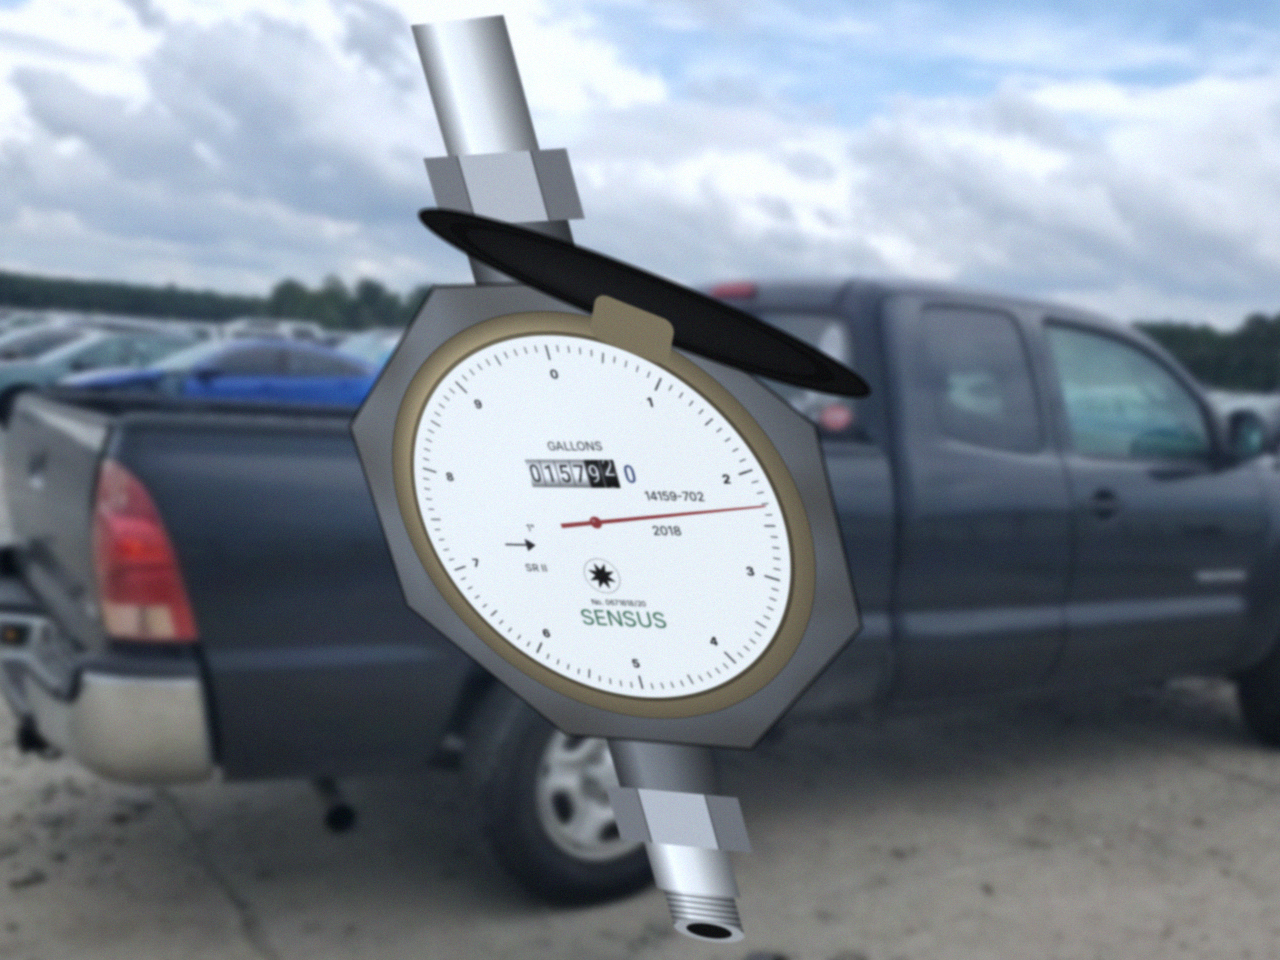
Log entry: 157922.3 gal
